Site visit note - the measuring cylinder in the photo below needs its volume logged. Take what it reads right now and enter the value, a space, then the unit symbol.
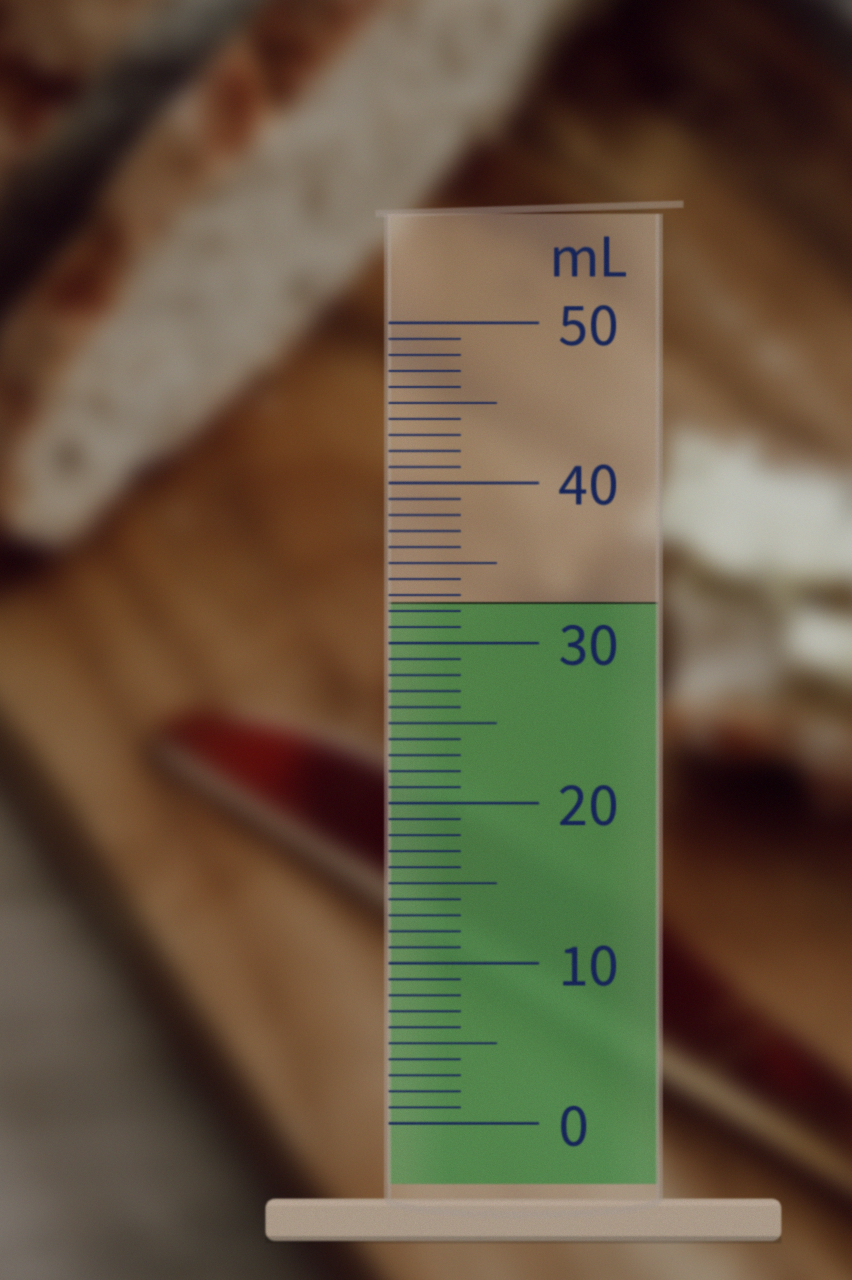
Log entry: 32.5 mL
